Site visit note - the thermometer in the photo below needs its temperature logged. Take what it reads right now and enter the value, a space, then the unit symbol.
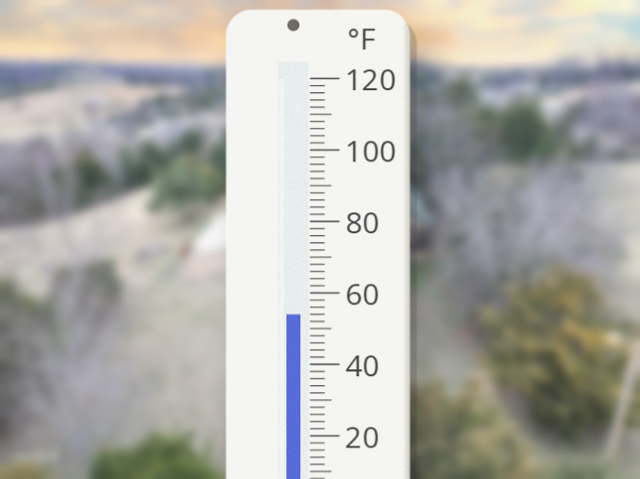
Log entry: 54 °F
